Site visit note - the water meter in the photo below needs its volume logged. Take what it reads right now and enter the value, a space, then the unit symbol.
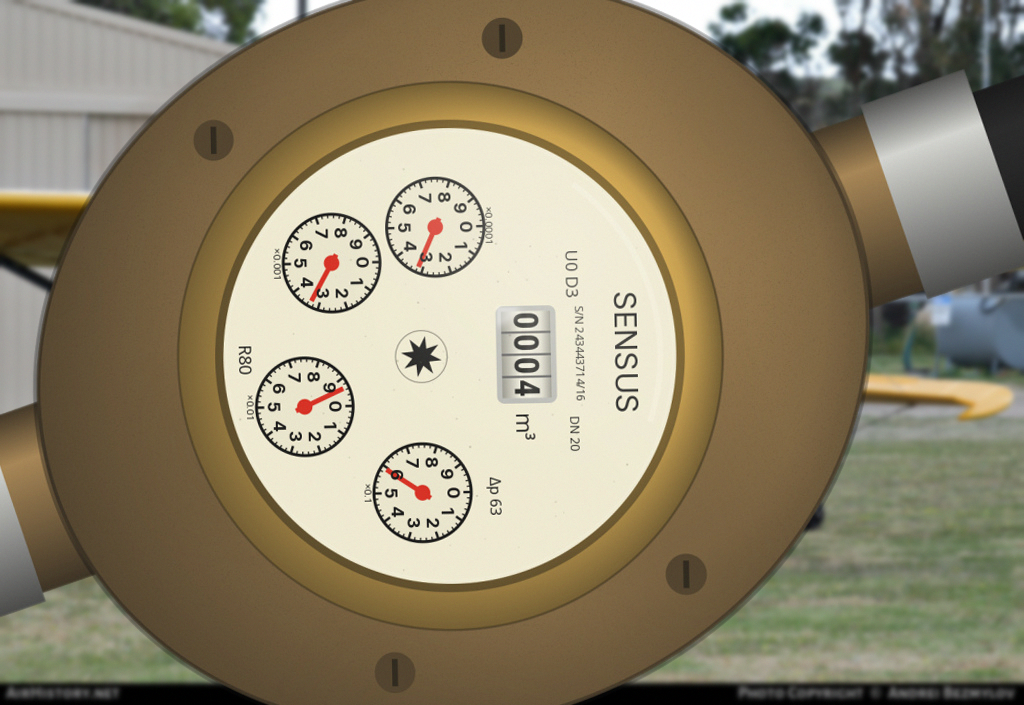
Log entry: 4.5933 m³
